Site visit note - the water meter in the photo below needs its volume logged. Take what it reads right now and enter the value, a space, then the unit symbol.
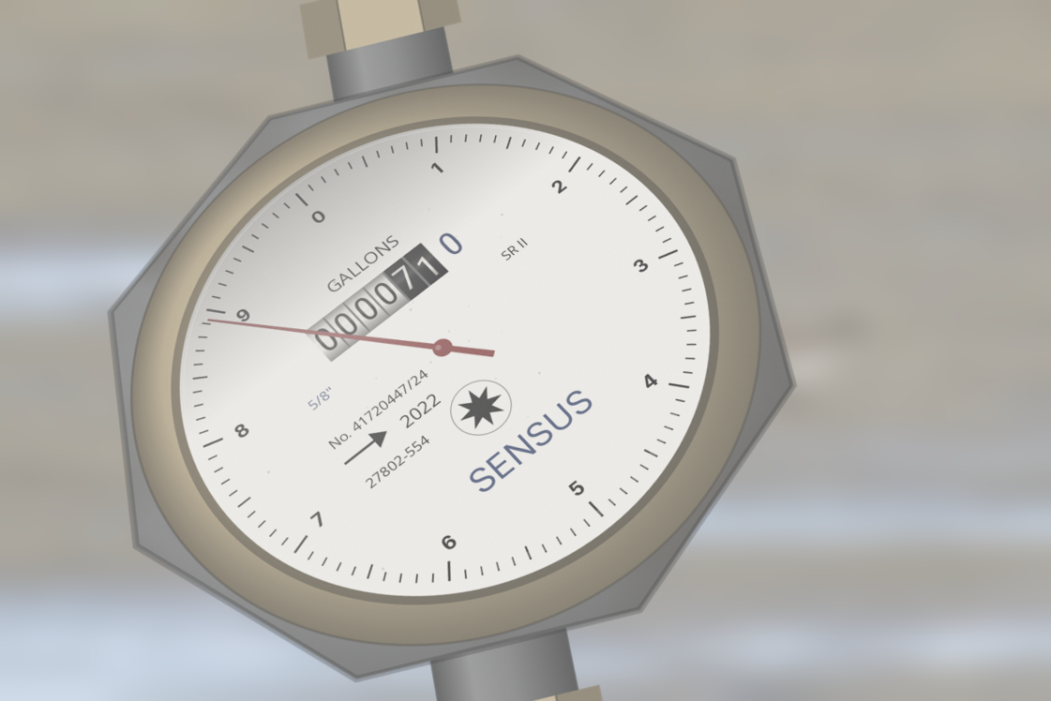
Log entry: 708.9 gal
